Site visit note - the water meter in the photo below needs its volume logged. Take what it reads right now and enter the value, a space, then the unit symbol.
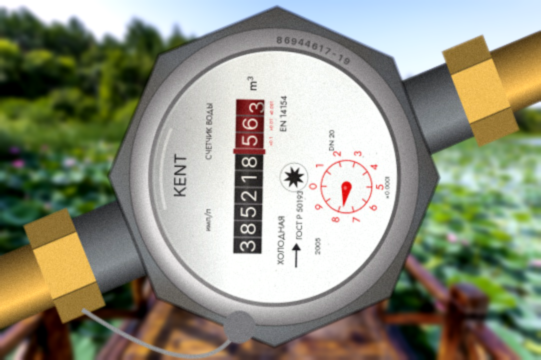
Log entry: 385218.5627 m³
